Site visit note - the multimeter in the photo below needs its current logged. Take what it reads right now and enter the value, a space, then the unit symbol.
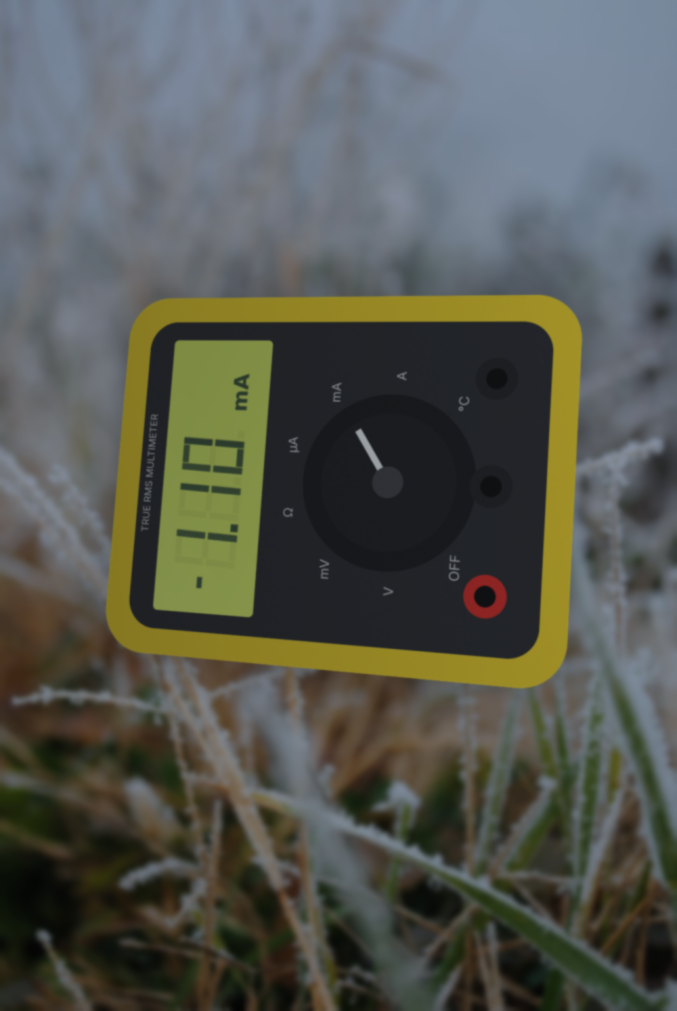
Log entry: -1.10 mA
